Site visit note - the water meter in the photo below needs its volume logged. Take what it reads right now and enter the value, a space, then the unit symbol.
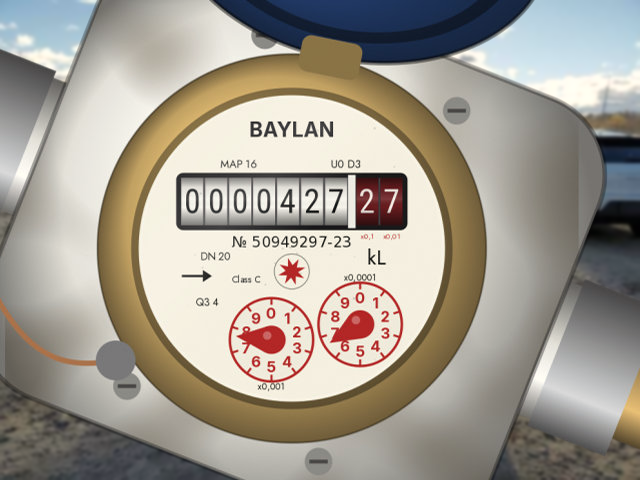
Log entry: 427.2776 kL
